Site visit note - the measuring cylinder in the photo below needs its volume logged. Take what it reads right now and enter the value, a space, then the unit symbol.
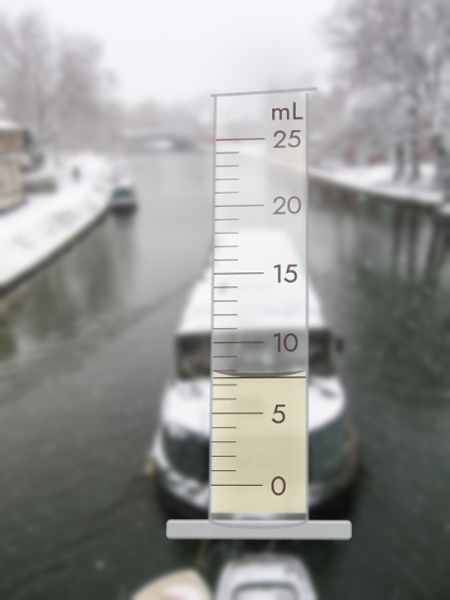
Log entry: 7.5 mL
